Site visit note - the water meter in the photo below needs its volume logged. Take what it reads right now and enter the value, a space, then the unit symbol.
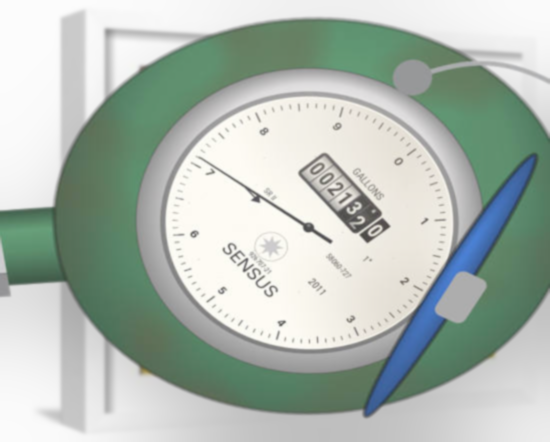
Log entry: 21317.1 gal
